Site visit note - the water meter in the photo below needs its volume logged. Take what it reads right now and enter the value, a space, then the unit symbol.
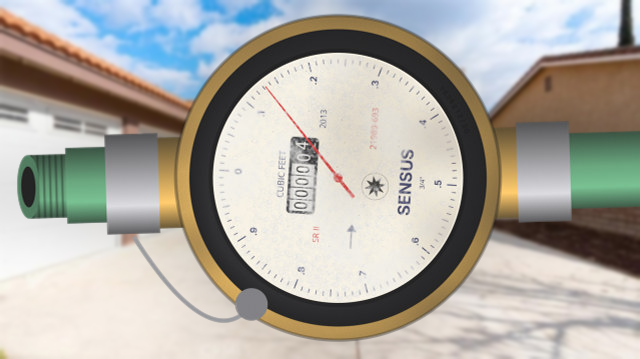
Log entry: 4.13 ft³
